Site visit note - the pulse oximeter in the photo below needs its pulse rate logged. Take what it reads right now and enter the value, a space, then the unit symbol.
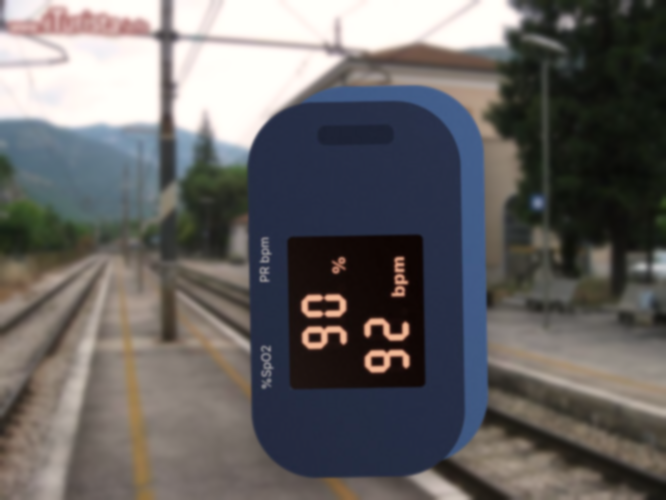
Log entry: 92 bpm
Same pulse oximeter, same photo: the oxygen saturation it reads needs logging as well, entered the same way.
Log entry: 90 %
